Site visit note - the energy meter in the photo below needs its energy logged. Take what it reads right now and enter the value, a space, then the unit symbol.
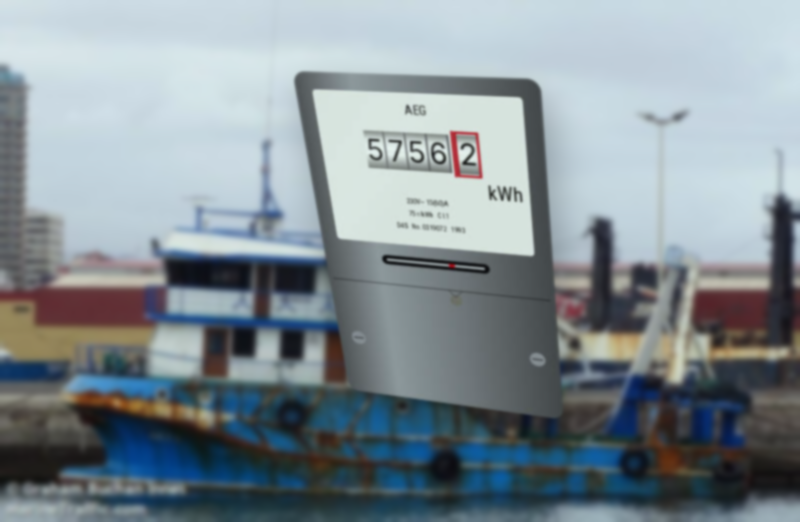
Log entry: 5756.2 kWh
